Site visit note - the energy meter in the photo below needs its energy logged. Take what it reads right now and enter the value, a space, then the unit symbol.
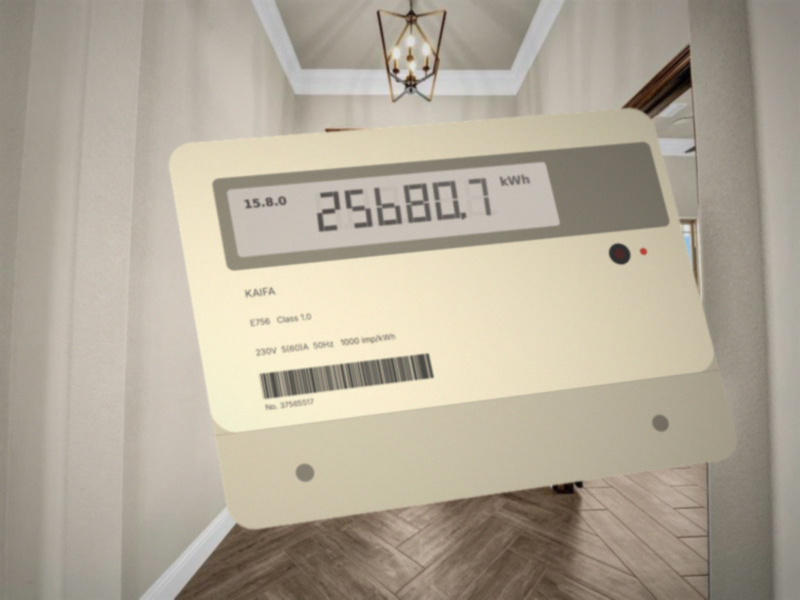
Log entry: 25680.7 kWh
